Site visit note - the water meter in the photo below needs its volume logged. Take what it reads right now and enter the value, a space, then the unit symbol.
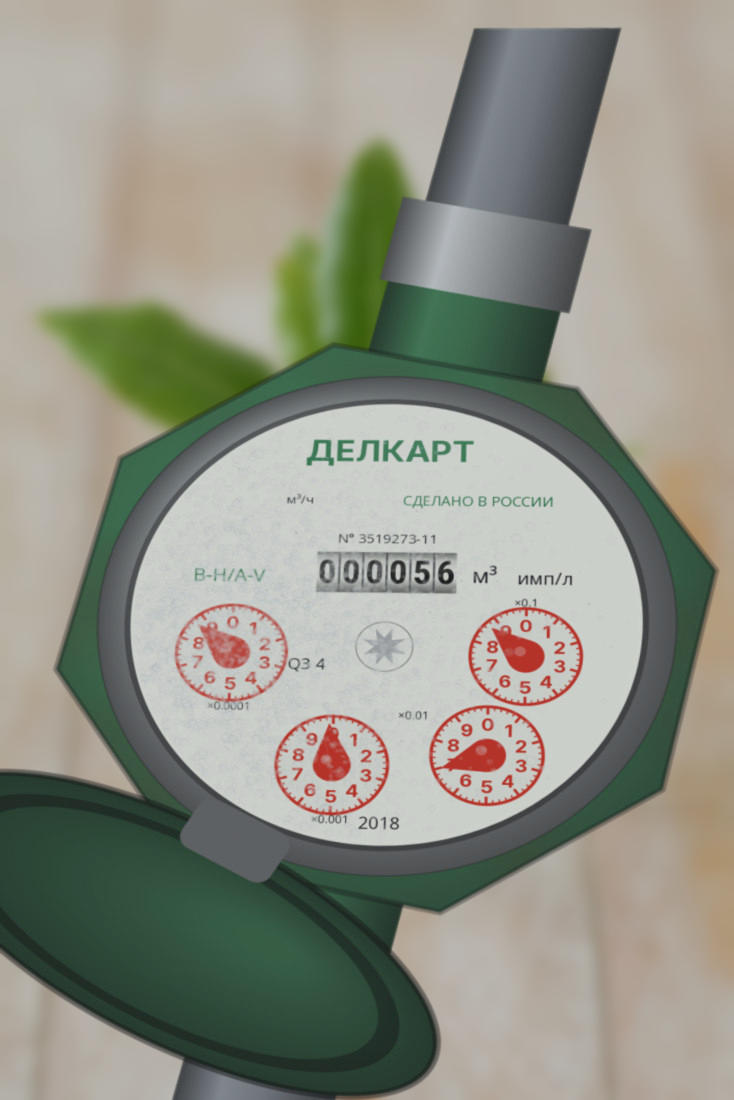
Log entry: 56.8698 m³
